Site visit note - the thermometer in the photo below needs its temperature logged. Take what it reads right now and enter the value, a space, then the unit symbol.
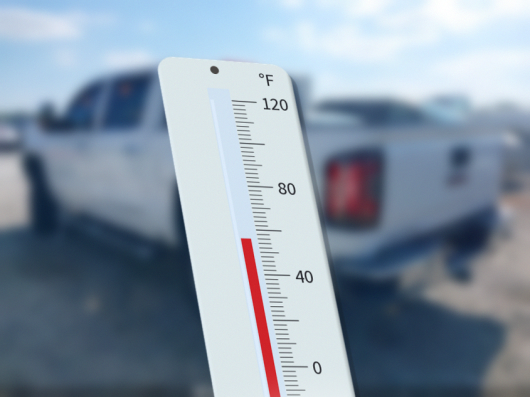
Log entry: 56 °F
